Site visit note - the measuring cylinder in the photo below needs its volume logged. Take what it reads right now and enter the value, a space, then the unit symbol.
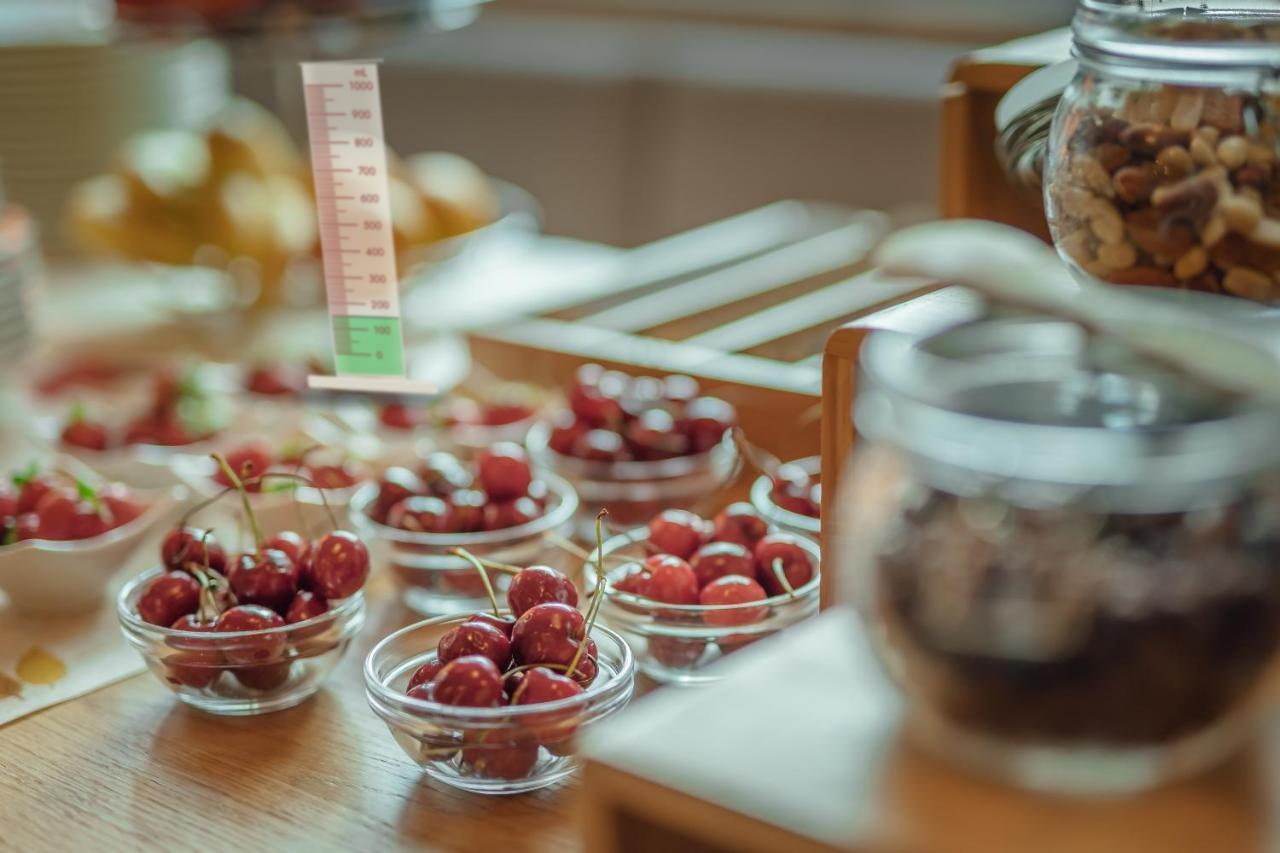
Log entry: 150 mL
